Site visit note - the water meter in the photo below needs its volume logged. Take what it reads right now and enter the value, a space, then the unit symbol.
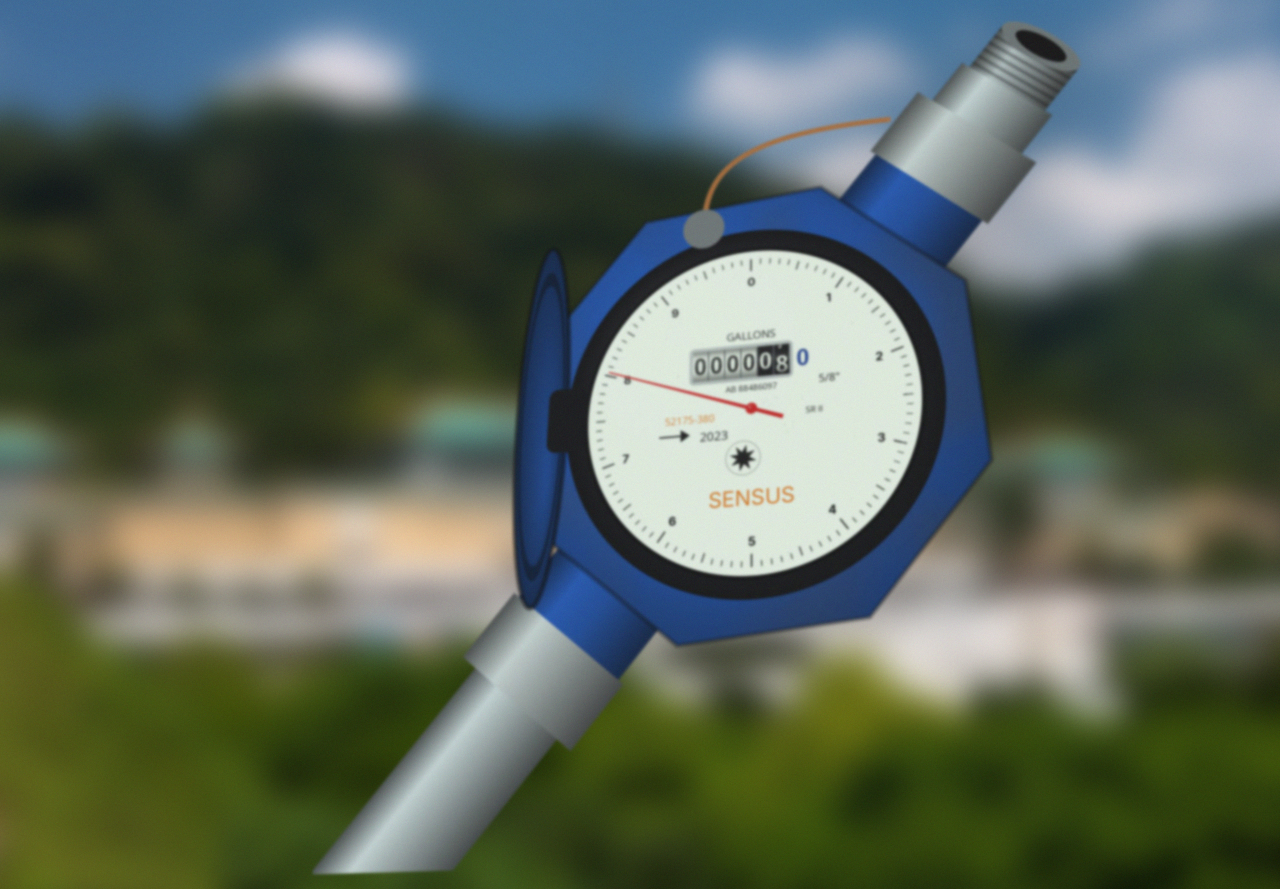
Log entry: 78.0 gal
